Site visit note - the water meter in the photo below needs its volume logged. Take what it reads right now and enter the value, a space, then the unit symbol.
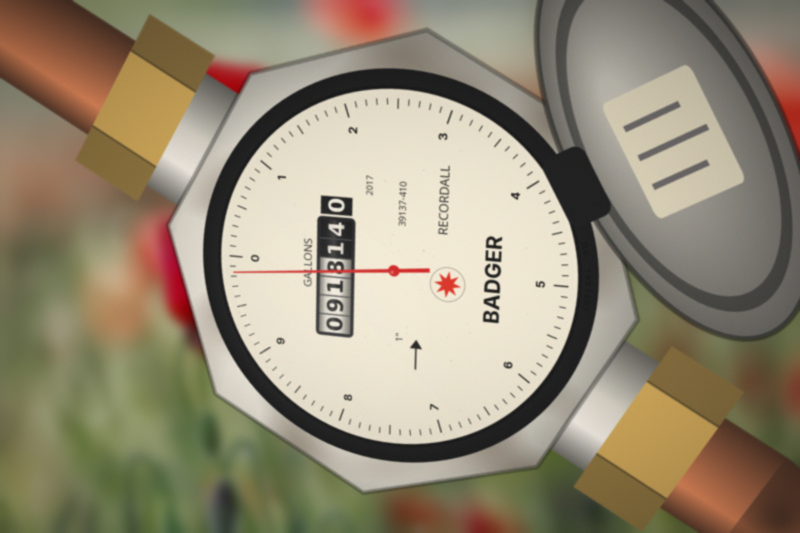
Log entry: 918139.8 gal
